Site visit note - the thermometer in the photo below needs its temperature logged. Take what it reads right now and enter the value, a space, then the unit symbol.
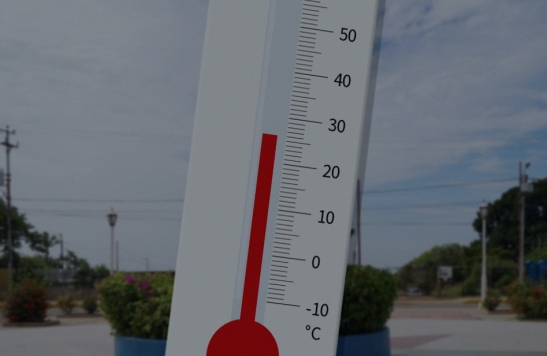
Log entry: 26 °C
